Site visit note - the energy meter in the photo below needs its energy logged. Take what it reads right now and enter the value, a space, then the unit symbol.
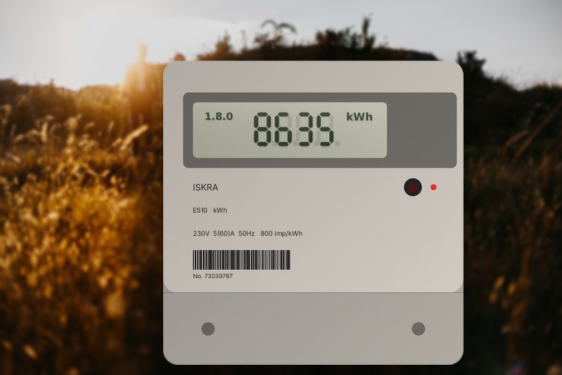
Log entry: 8635 kWh
